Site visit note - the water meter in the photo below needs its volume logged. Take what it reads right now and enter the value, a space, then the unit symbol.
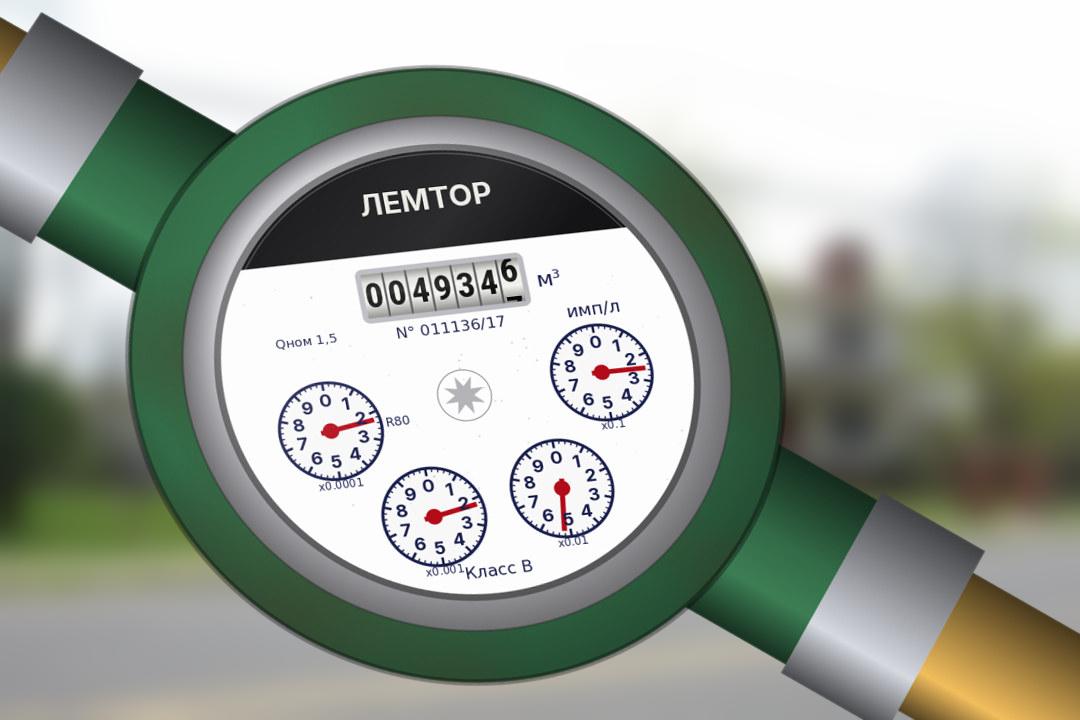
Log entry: 49346.2522 m³
